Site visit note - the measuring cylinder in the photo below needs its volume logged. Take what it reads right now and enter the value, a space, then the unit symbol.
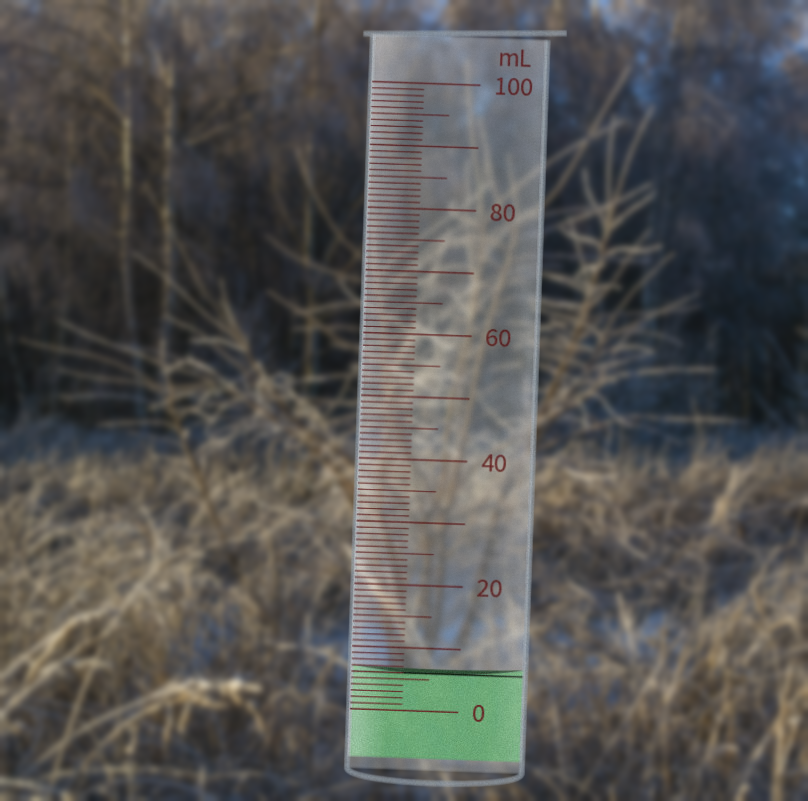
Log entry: 6 mL
